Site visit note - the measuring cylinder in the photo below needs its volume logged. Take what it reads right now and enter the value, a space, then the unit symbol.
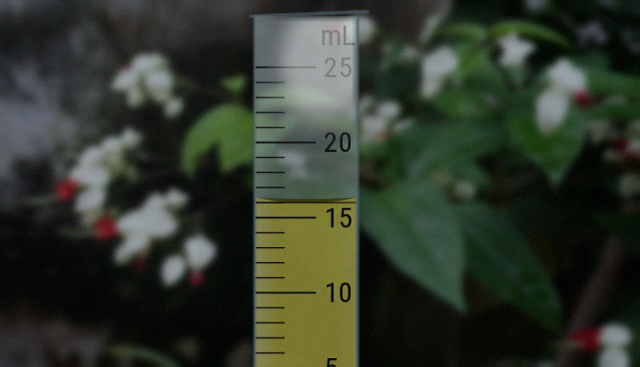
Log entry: 16 mL
